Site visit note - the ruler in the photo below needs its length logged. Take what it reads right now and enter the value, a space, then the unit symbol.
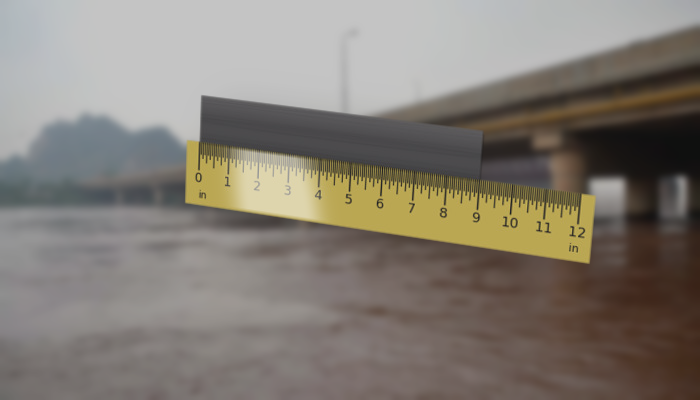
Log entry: 9 in
